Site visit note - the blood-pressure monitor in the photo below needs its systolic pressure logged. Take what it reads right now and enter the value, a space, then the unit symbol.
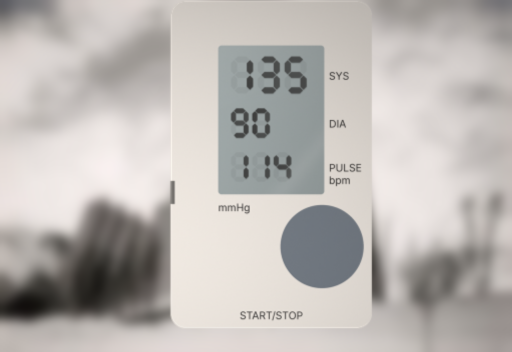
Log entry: 135 mmHg
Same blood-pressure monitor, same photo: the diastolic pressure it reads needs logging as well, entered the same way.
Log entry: 90 mmHg
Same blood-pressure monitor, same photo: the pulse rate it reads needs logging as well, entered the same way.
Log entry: 114 bpm
